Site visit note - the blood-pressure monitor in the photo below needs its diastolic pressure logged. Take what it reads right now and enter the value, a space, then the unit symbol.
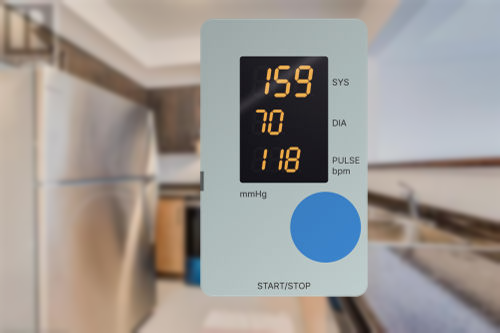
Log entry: 70 mmHg
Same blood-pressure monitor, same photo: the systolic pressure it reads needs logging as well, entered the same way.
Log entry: 159 mmHg
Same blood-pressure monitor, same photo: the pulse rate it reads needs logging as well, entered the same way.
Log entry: 118 bpm
